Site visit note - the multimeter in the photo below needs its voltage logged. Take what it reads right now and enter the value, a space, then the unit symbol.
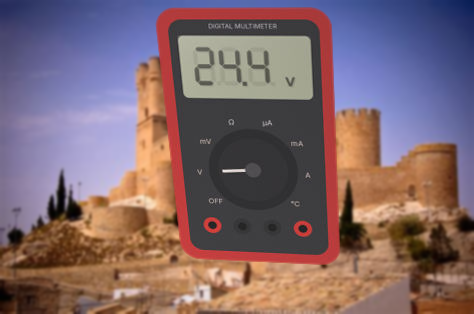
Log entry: 24.4 V
